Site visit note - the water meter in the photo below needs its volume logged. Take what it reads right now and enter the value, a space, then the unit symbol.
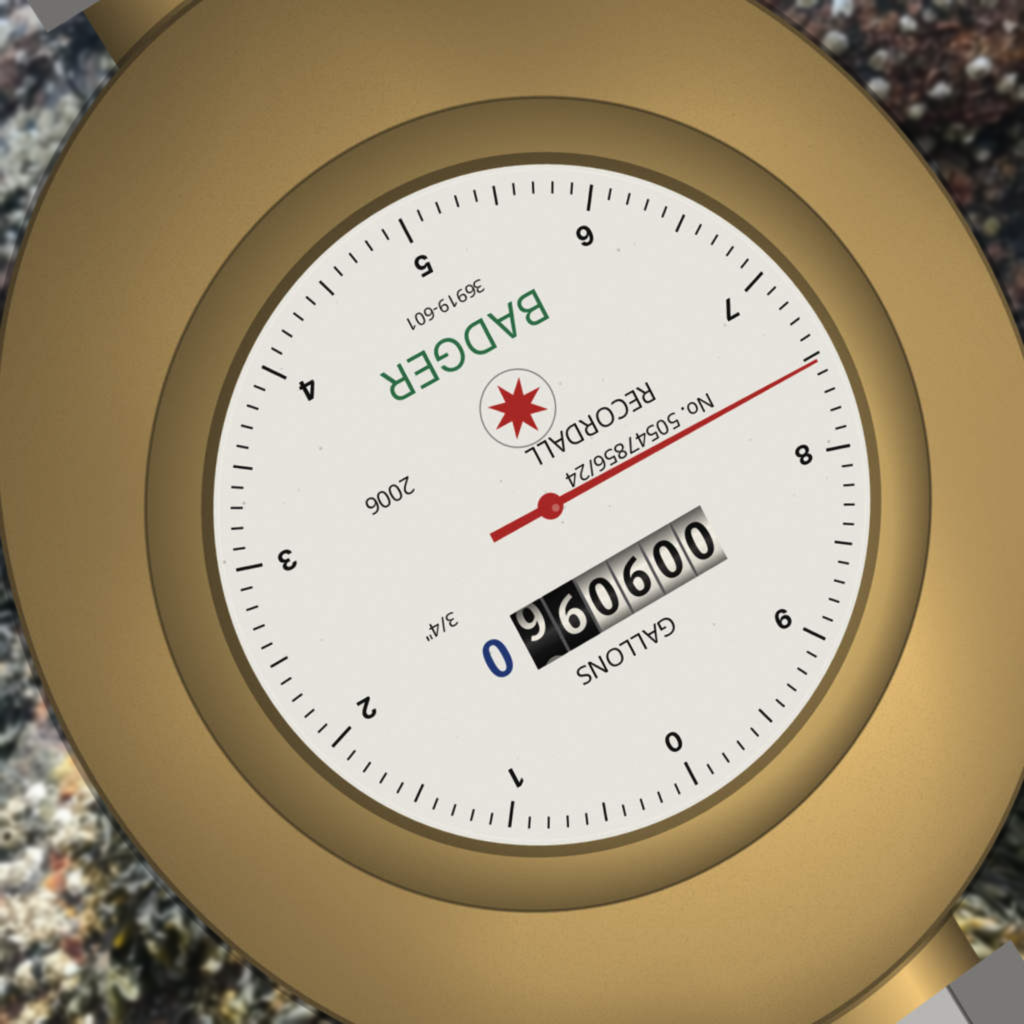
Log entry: 90957.5 gal
